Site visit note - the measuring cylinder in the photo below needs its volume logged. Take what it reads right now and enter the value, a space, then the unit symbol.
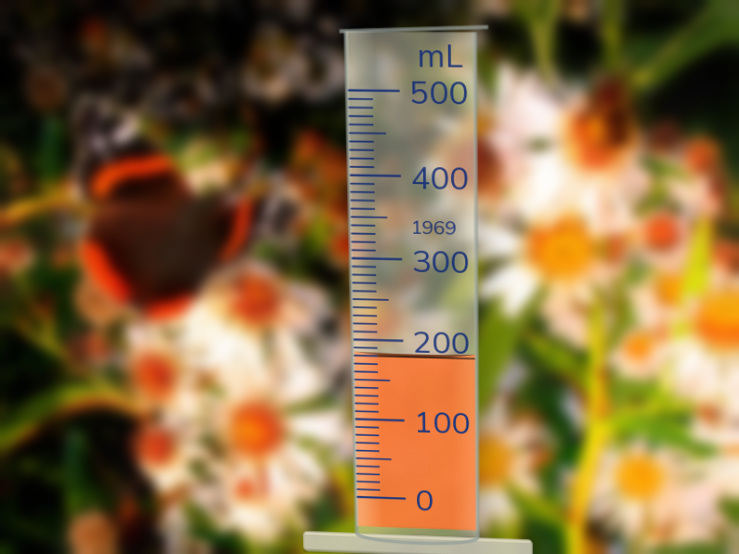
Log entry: 180 mL
